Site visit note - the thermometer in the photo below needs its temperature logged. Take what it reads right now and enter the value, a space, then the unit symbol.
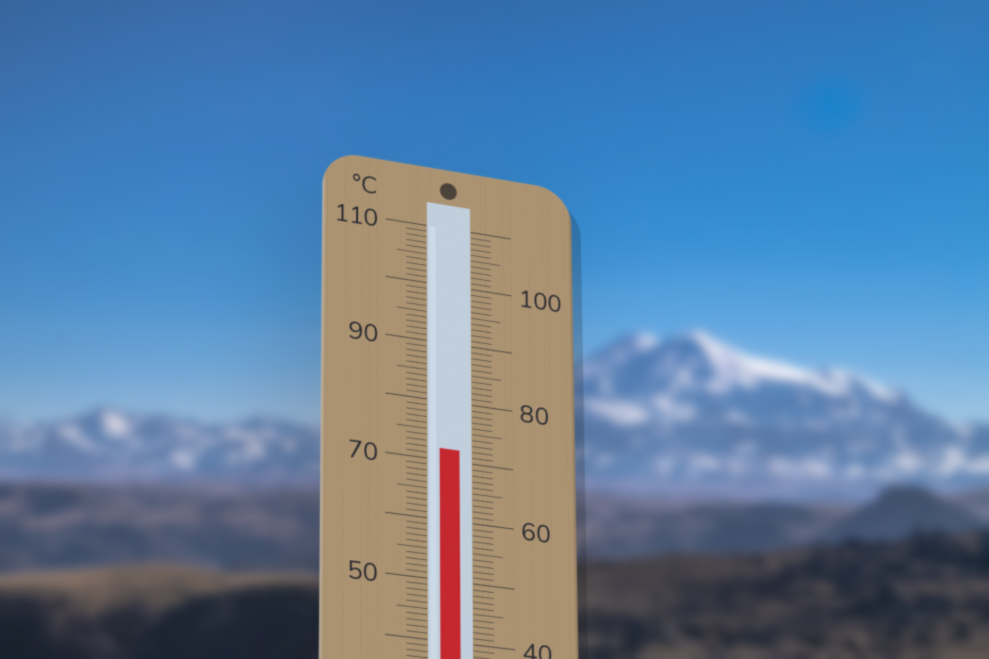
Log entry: 72 °C
